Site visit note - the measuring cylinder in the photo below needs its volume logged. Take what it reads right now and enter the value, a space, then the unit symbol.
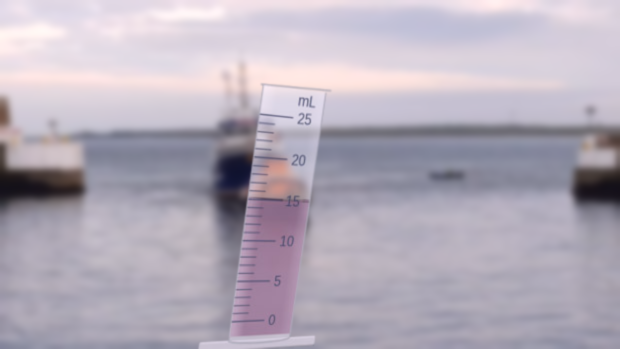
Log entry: 15 mL
